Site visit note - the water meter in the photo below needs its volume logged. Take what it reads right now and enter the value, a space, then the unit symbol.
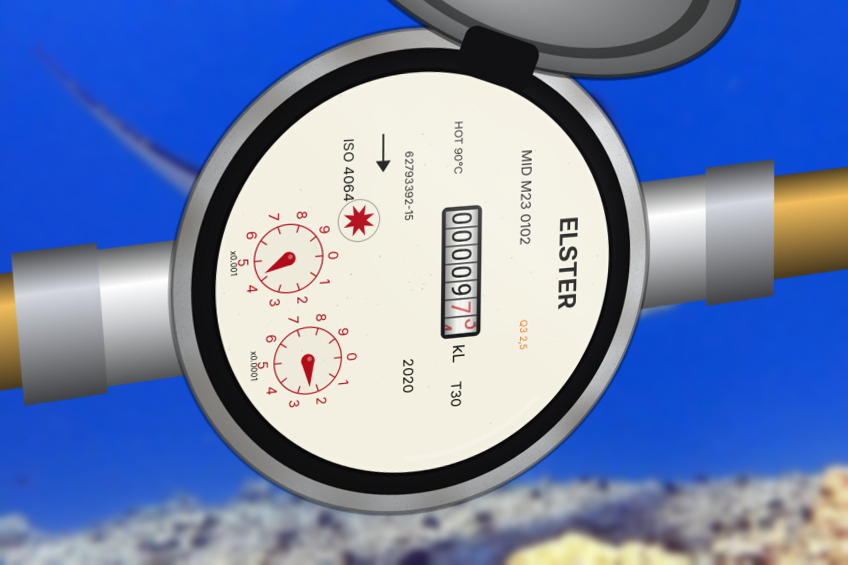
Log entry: 9.7342 kL
